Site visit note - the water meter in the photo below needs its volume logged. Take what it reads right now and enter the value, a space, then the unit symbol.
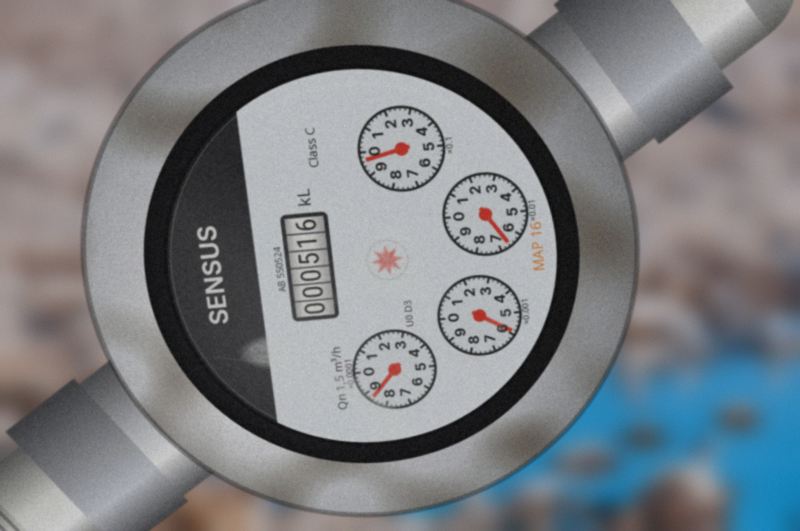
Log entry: 515.9658 kL
